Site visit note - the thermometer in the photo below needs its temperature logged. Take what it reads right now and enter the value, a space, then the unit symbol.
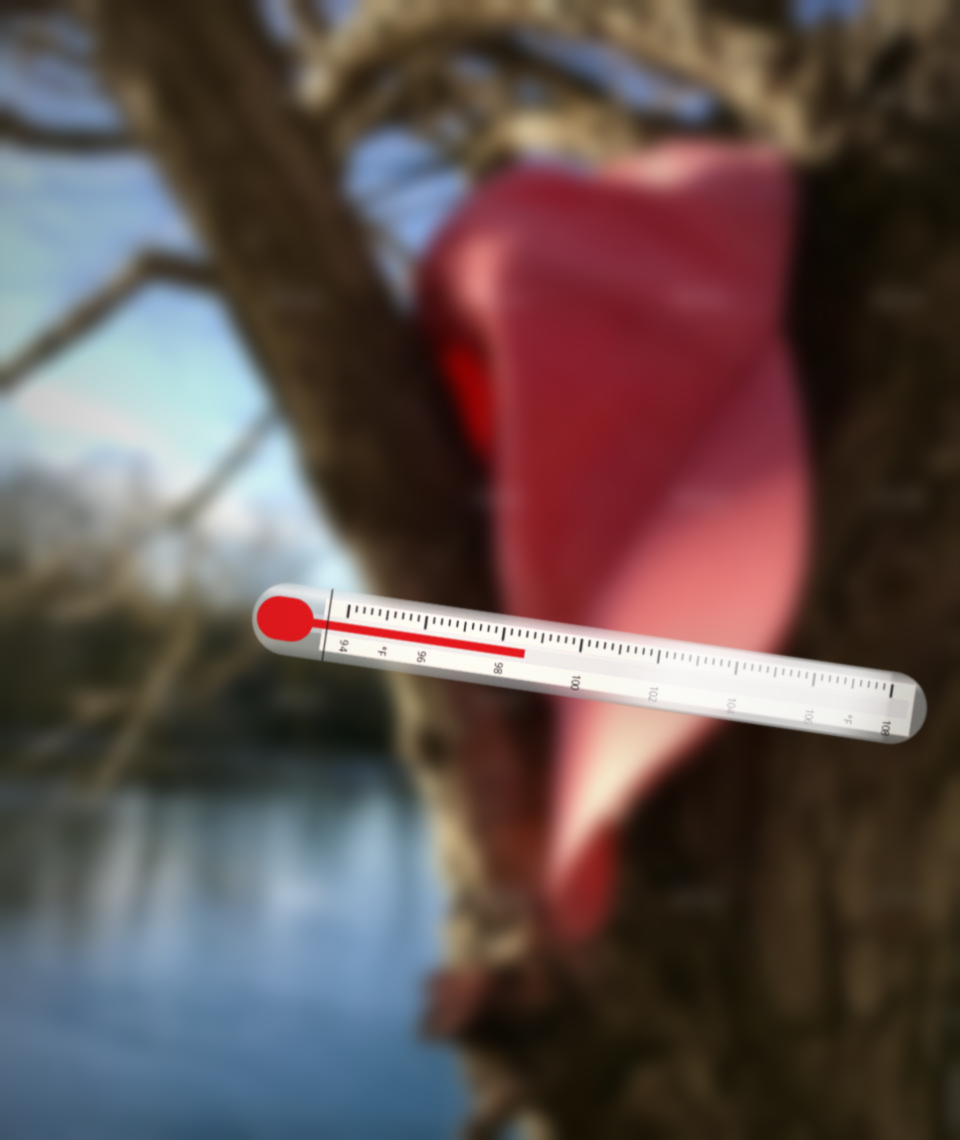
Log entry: 98.6 °F
